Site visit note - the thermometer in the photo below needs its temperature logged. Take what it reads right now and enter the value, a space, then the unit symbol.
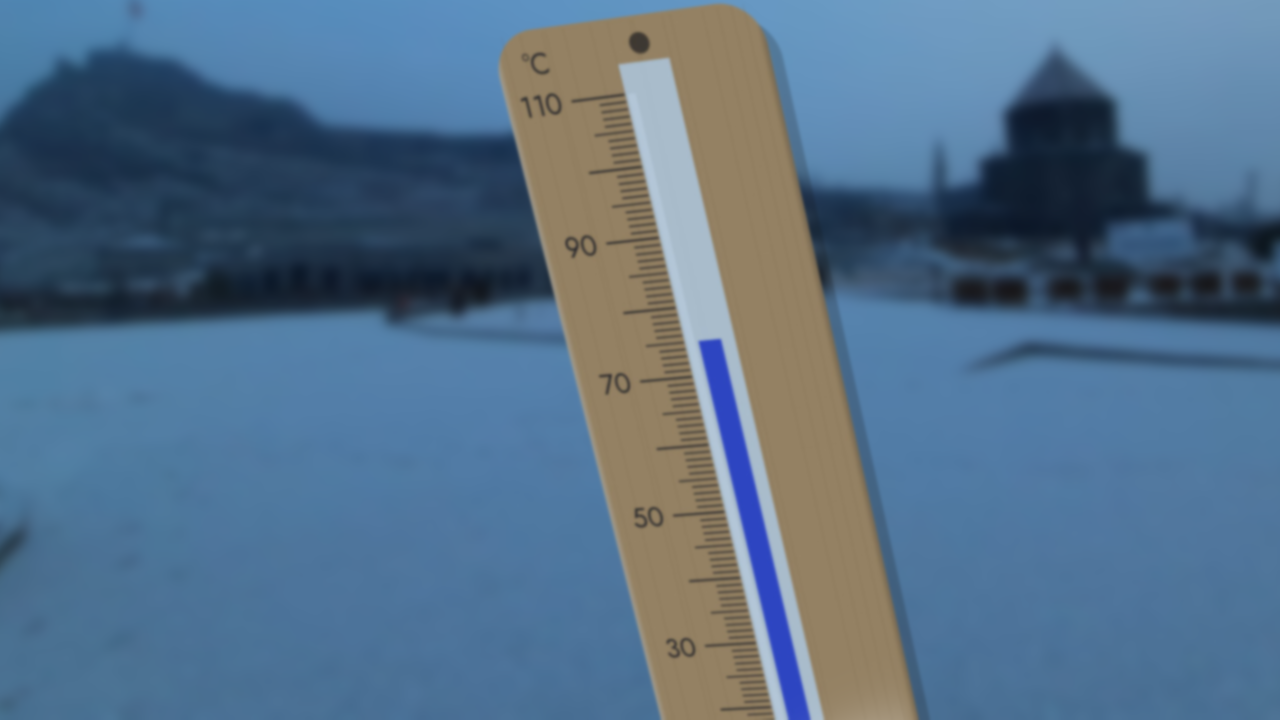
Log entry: 75 °C
